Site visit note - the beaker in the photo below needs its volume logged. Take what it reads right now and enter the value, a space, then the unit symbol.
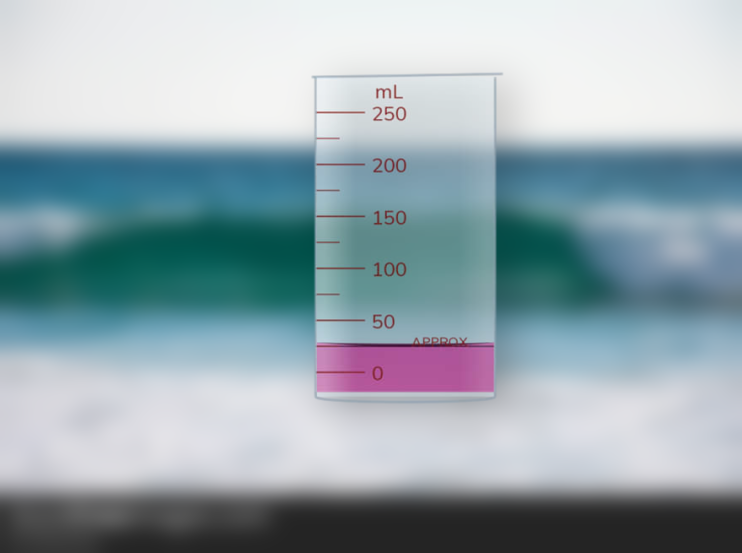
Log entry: 25 mL
